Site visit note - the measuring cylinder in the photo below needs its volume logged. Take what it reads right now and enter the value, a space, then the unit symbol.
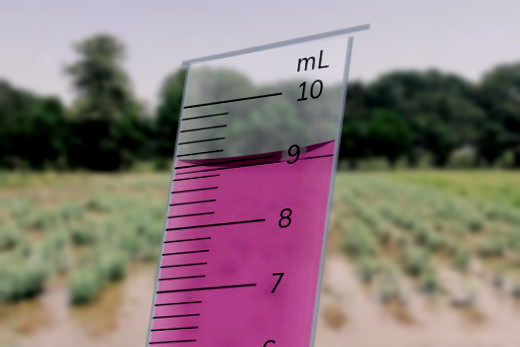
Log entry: 8.9 mL
